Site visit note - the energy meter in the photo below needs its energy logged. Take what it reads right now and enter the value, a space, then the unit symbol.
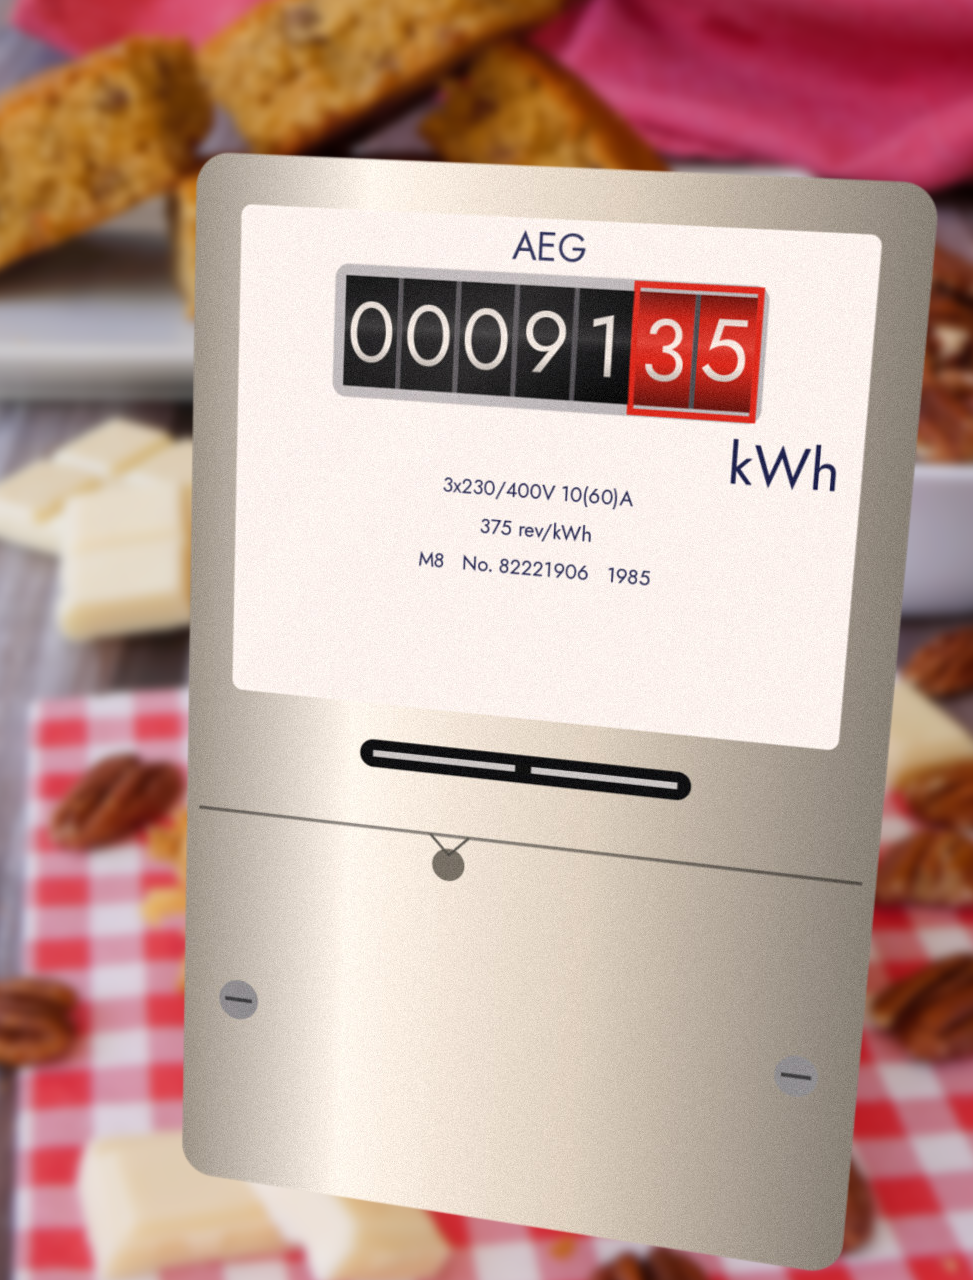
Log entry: 91.35 kWh
